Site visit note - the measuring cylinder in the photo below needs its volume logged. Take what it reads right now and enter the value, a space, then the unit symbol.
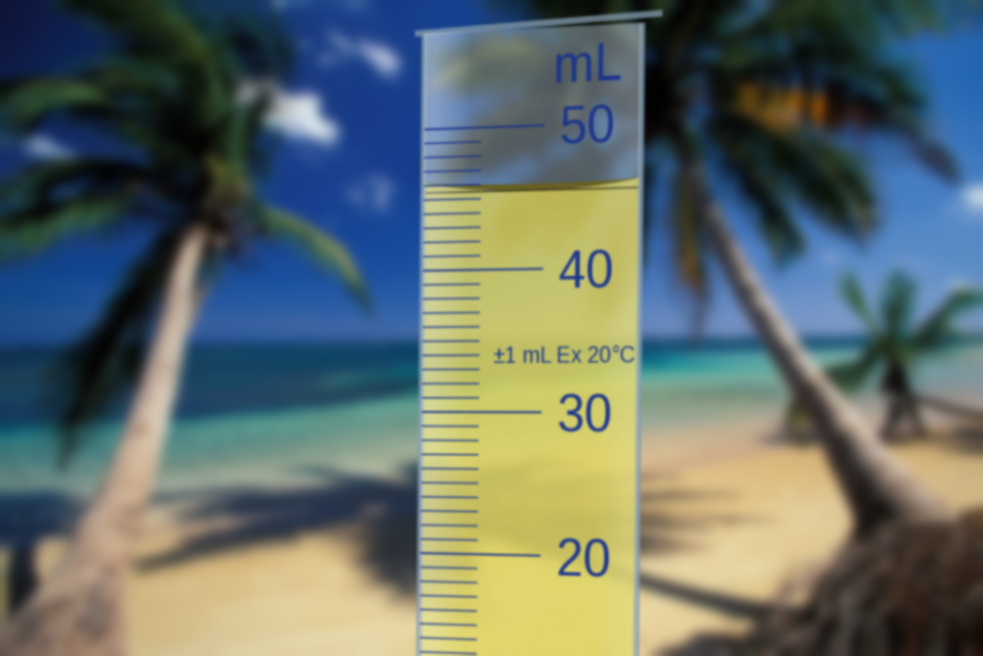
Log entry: 45.5 mL
